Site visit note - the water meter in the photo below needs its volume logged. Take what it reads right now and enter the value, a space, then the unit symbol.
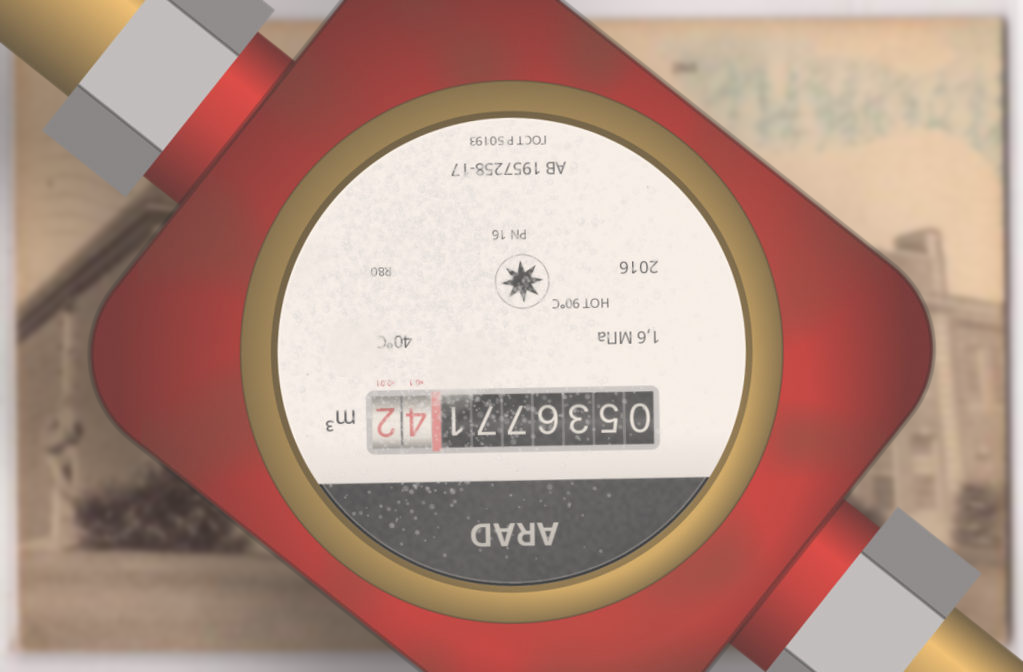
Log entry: 536771.42 m³
